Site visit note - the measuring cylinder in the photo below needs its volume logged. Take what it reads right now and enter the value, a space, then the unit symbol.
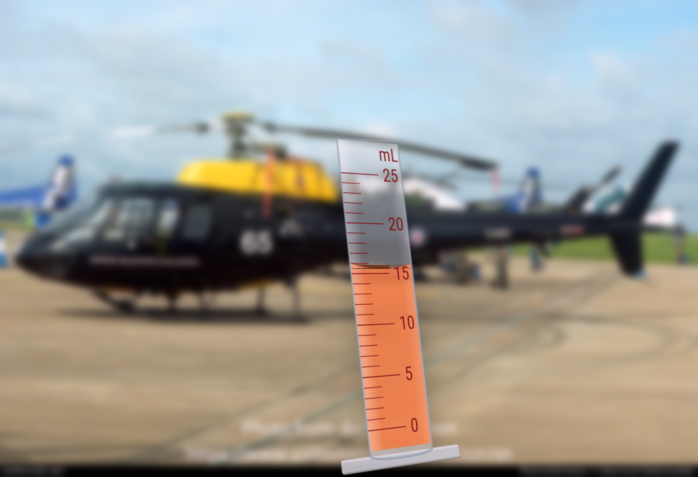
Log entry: 15.5 mL
